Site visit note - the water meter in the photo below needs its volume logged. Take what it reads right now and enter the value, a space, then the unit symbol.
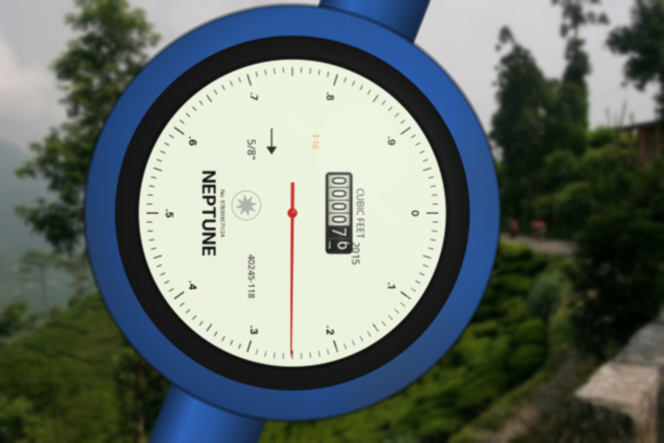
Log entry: 76.25 ft³
